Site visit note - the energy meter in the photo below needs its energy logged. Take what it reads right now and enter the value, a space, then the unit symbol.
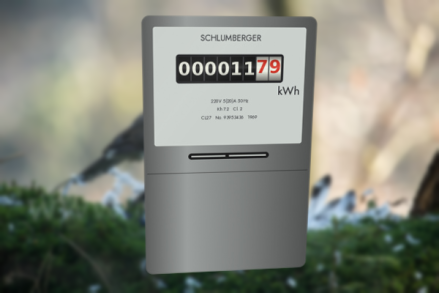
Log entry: 11.79 kWh
